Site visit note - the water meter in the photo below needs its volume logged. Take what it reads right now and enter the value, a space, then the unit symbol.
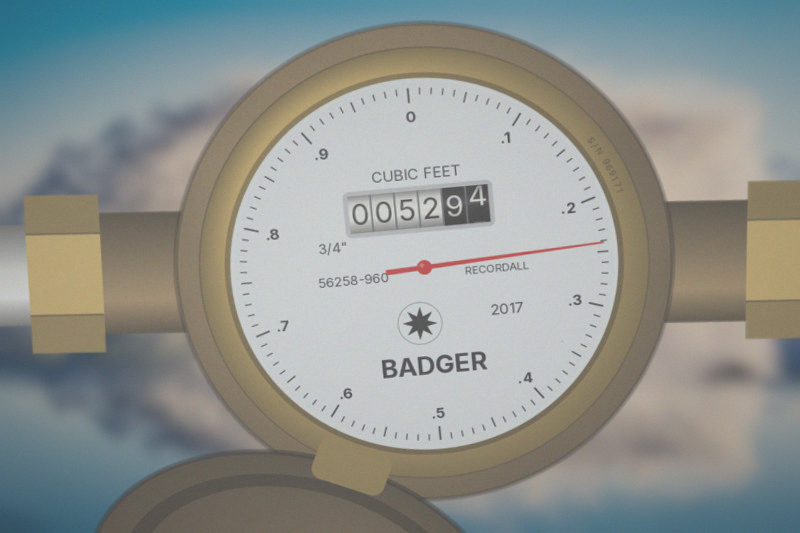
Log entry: 5294.24 ft³
